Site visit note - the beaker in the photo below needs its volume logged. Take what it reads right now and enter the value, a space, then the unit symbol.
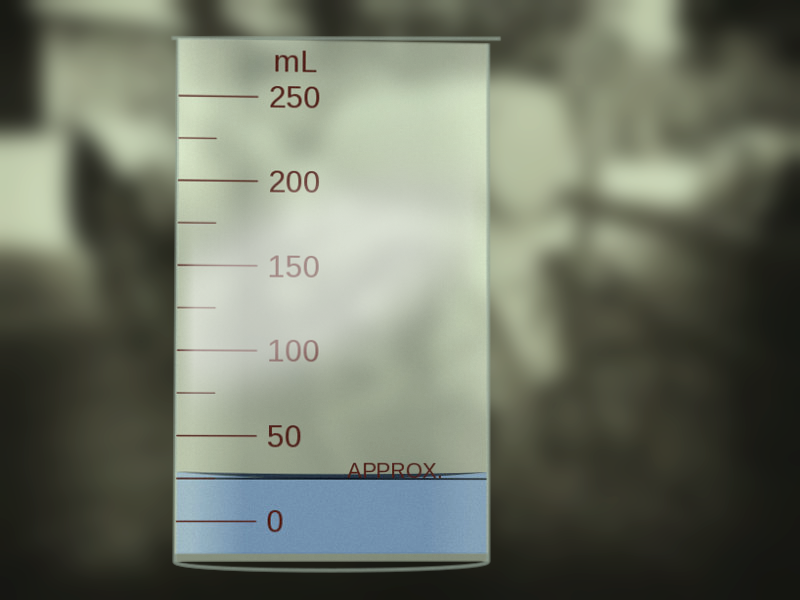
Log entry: 25 mL
